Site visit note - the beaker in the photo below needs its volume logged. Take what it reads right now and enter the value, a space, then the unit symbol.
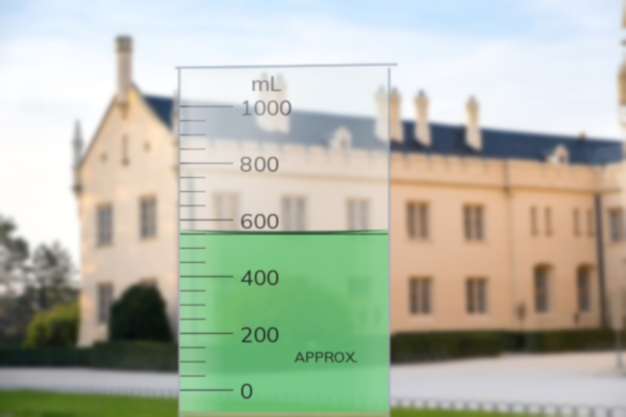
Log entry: 550 mL
